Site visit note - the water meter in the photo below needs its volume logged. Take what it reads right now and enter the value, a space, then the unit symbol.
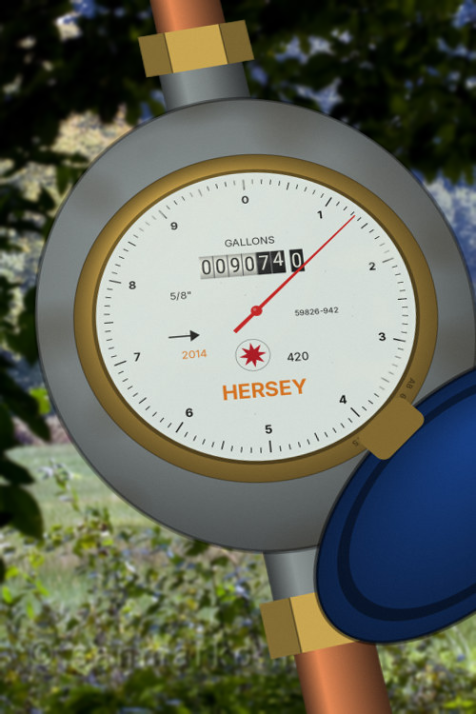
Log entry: 90741.3 gal
